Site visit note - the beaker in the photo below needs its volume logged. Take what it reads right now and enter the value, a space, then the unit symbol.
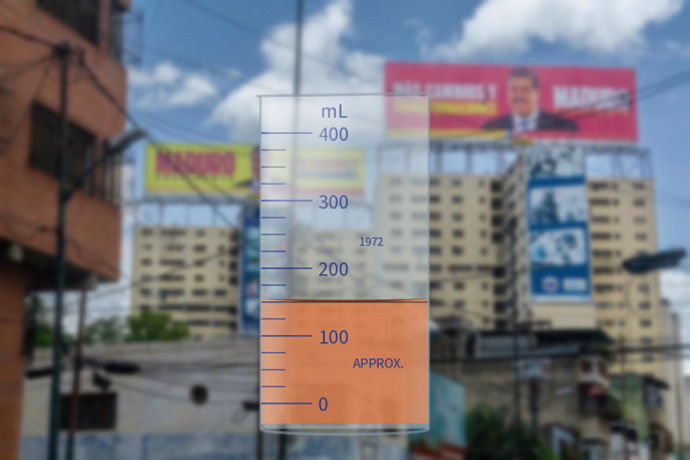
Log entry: 150 mL
